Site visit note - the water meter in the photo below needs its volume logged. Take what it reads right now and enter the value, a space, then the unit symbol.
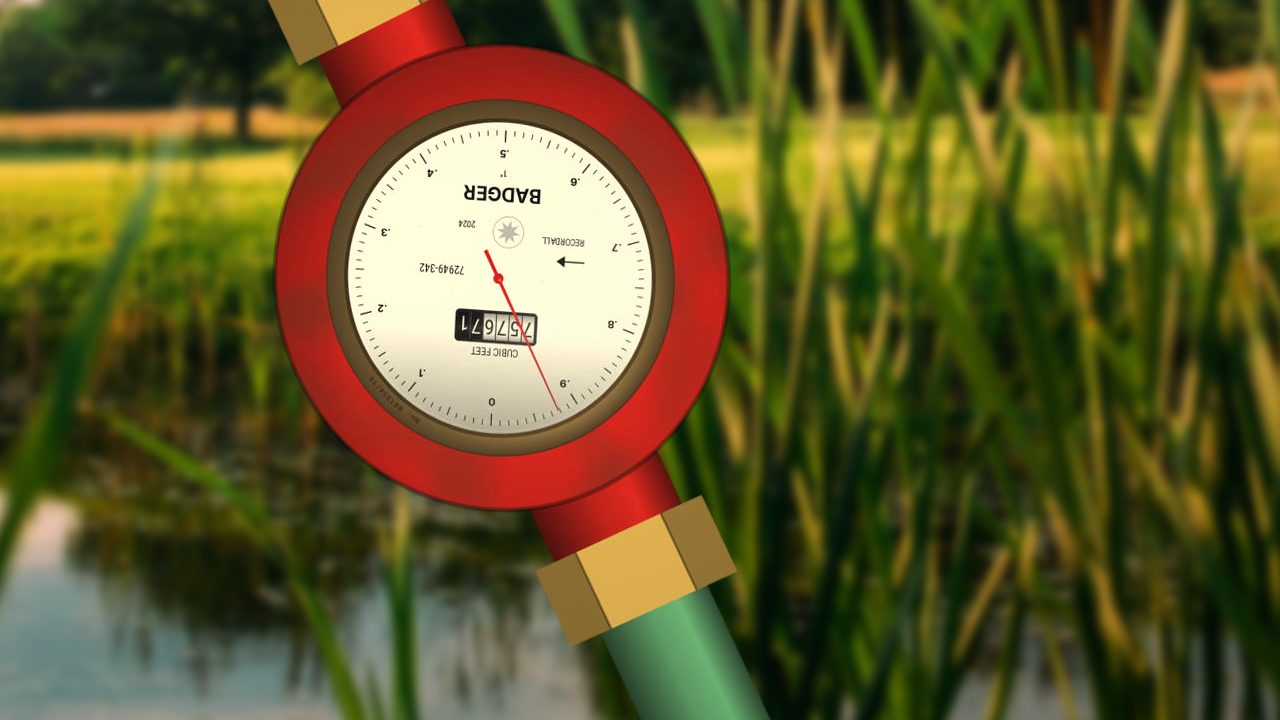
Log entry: 757670.92 ft³
